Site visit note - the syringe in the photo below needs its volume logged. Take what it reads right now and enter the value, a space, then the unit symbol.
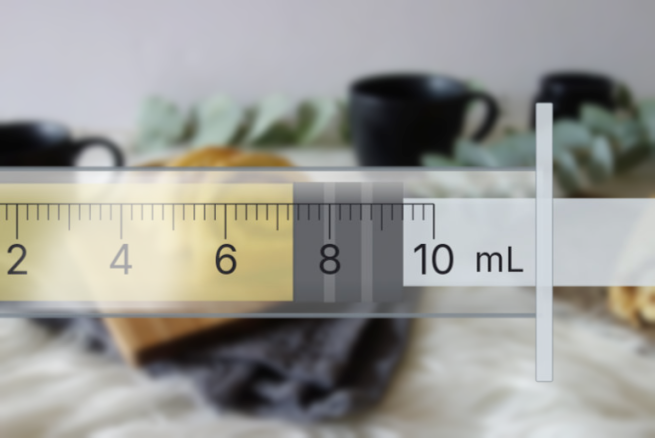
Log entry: 7.3 mL
